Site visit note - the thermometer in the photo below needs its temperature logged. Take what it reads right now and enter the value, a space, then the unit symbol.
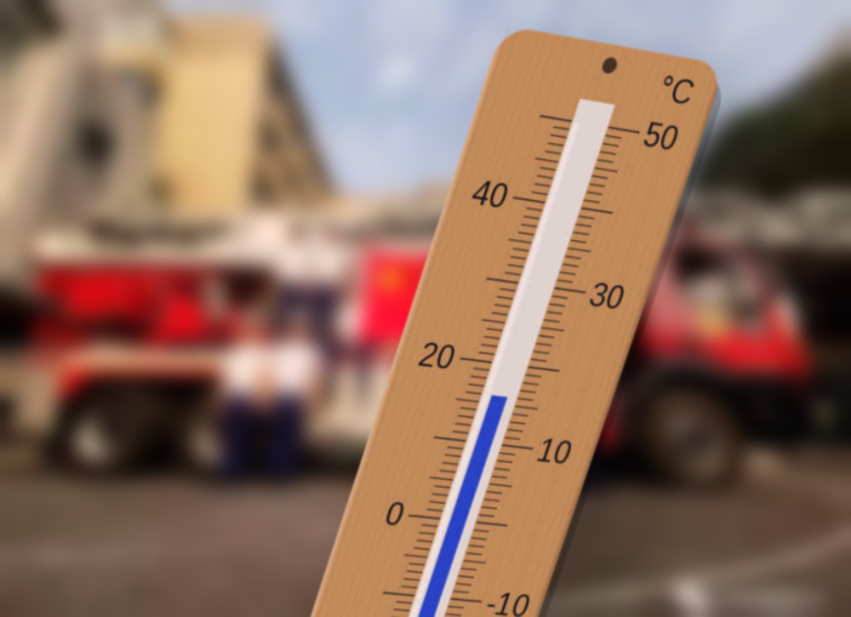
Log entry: 16 °C
